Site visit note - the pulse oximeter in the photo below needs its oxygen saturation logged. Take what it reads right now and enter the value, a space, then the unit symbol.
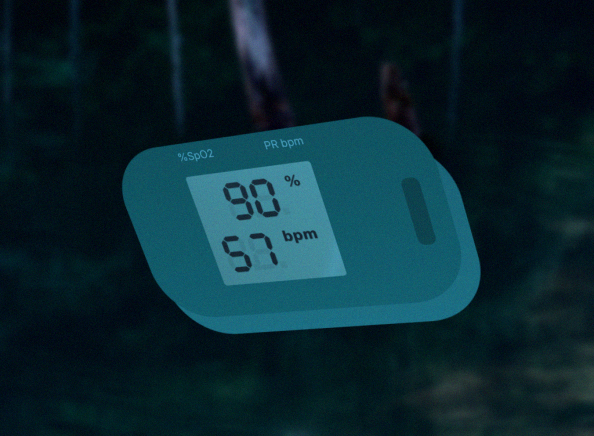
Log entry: 90 %
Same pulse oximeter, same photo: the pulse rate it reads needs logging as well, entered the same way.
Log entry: 57 bpm
